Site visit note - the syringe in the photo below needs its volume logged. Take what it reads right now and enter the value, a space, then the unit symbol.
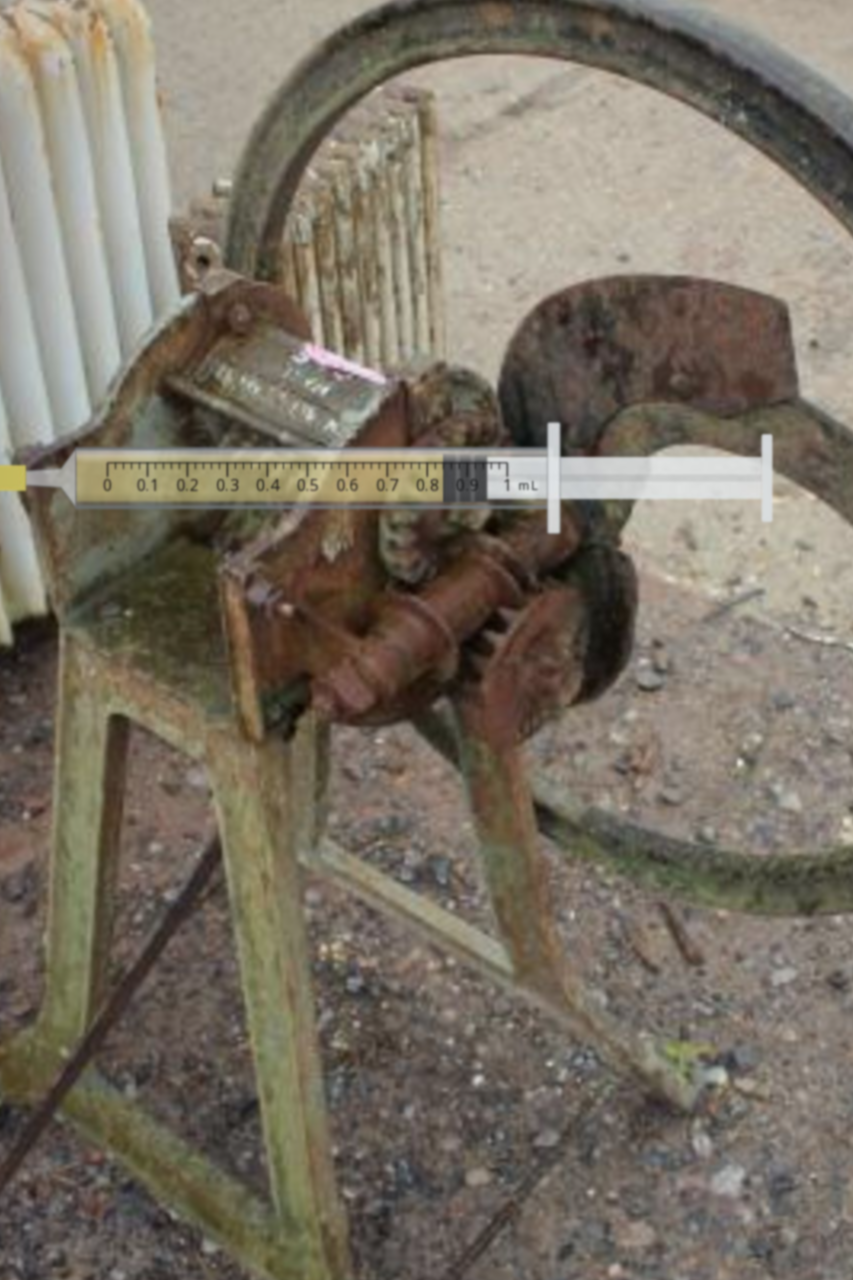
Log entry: 0.84 mL
